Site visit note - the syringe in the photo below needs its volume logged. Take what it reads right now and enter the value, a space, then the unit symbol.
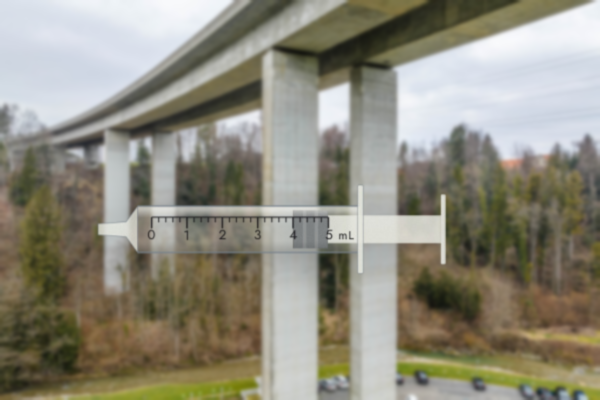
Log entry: 4 mL
